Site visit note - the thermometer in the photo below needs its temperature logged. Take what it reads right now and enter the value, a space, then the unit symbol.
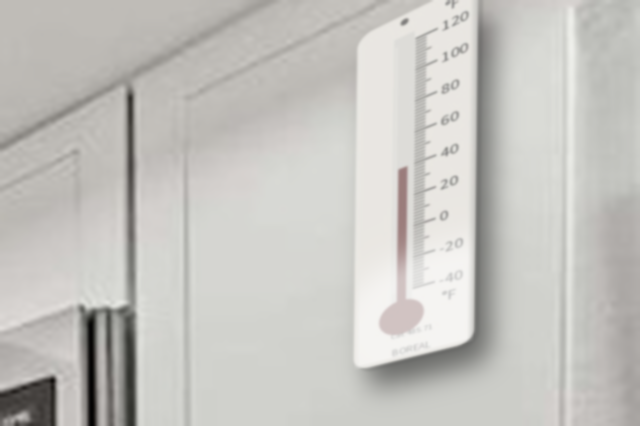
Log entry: 40 °F
